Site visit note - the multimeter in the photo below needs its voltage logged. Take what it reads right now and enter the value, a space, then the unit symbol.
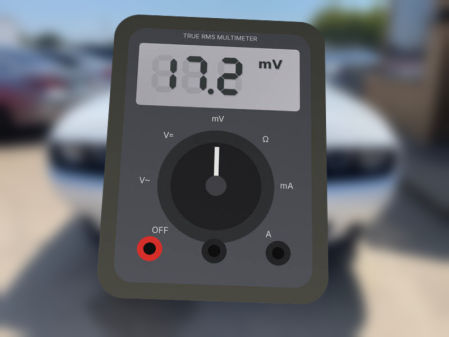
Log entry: 17.2 mV
